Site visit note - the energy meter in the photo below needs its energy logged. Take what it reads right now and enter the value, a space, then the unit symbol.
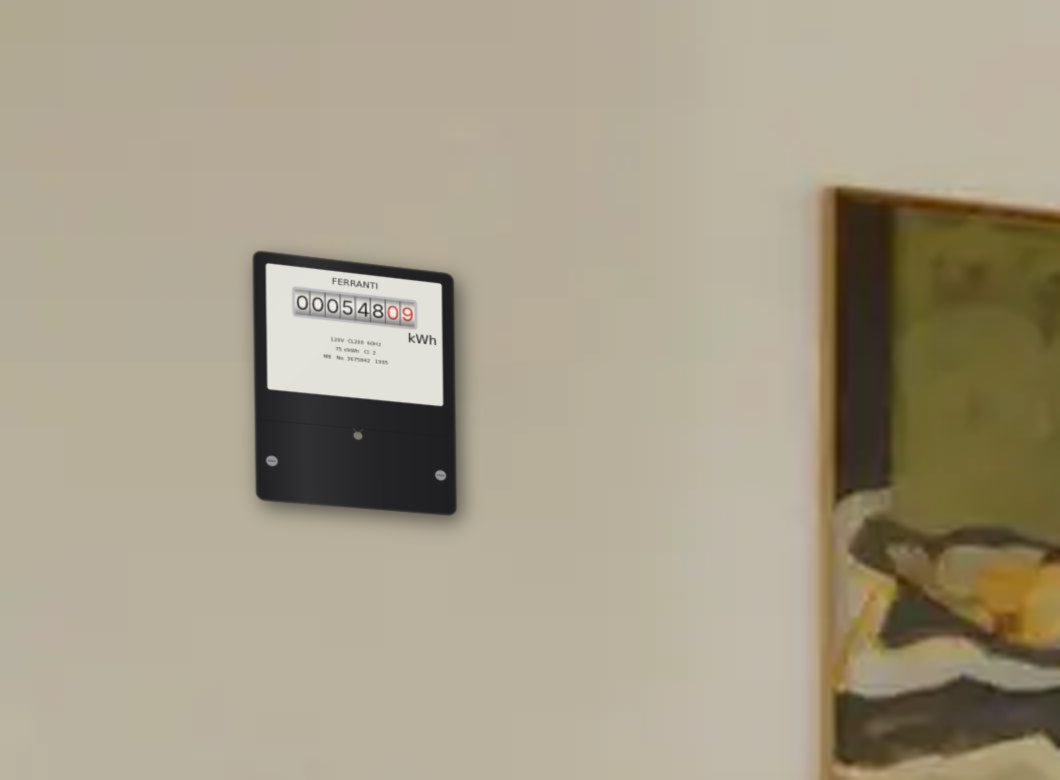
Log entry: 548.09 kWh
